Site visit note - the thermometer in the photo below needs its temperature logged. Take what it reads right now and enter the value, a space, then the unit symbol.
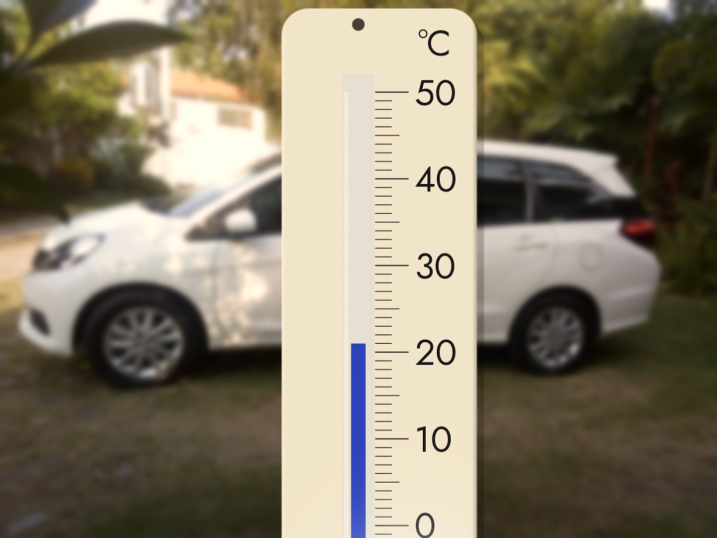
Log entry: 21 °C
